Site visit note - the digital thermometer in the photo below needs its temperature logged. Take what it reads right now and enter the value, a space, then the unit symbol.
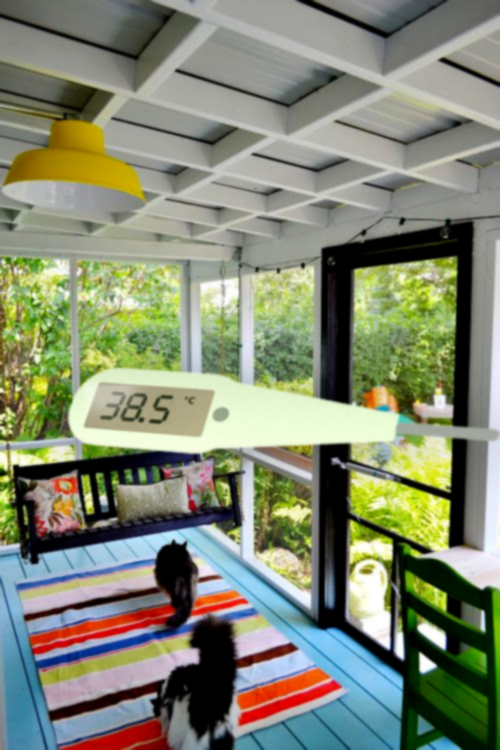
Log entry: 38.5 °C
